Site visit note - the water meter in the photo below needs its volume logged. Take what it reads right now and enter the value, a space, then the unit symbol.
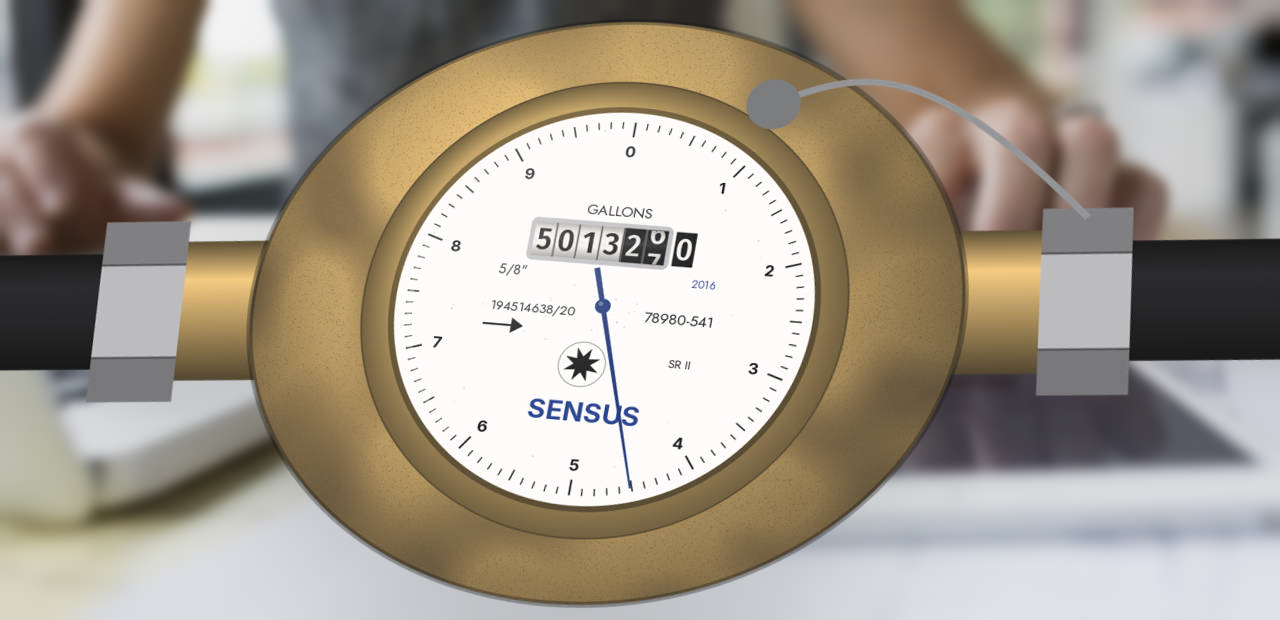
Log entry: 5013264.5 gal
